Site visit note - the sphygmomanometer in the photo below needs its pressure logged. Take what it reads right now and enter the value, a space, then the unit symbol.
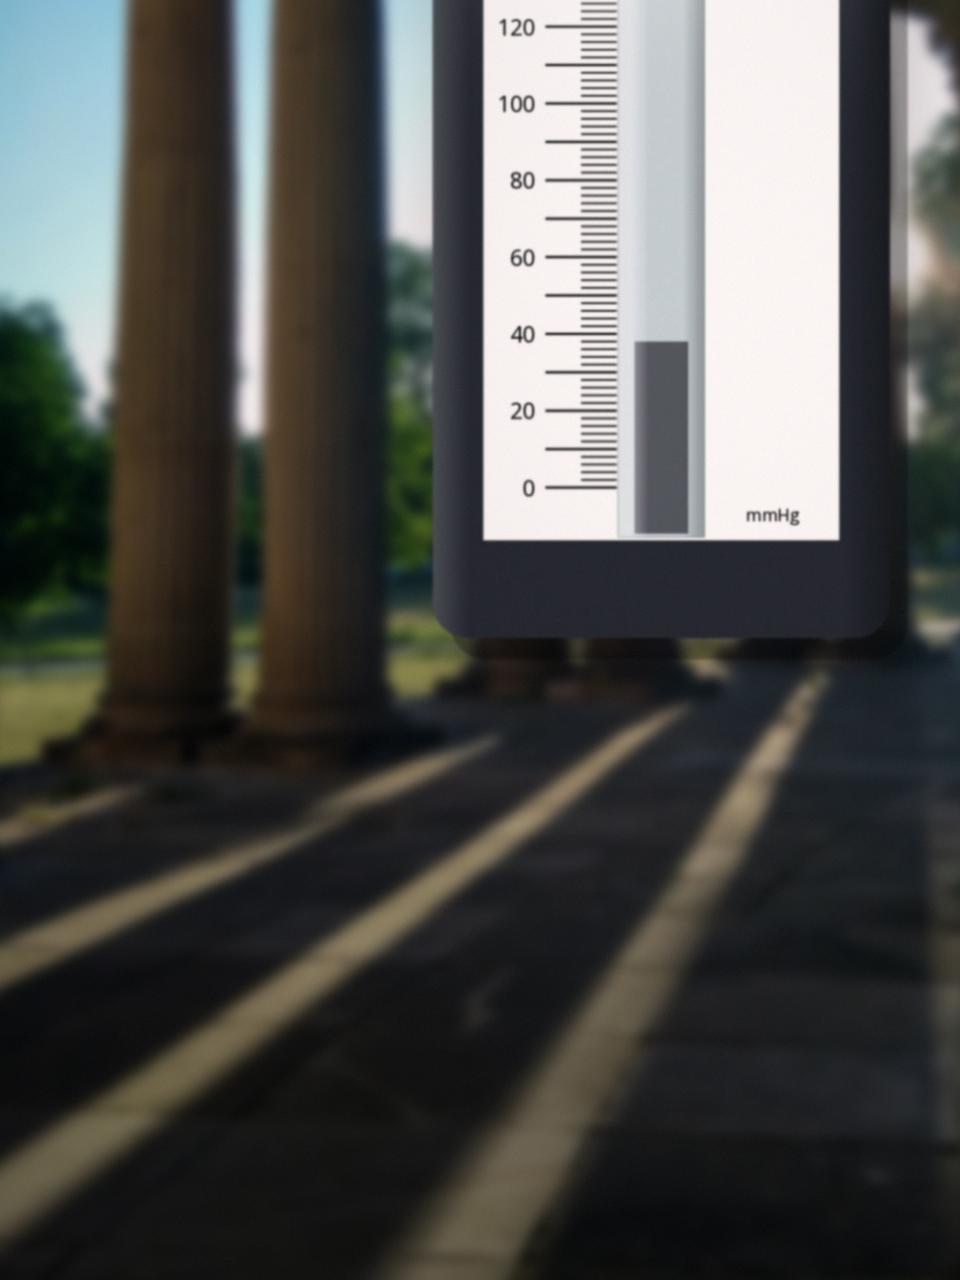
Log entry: 38 mmHg
